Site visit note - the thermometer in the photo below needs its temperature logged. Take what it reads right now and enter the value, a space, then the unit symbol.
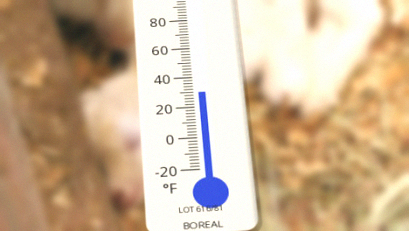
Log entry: 30 °F
